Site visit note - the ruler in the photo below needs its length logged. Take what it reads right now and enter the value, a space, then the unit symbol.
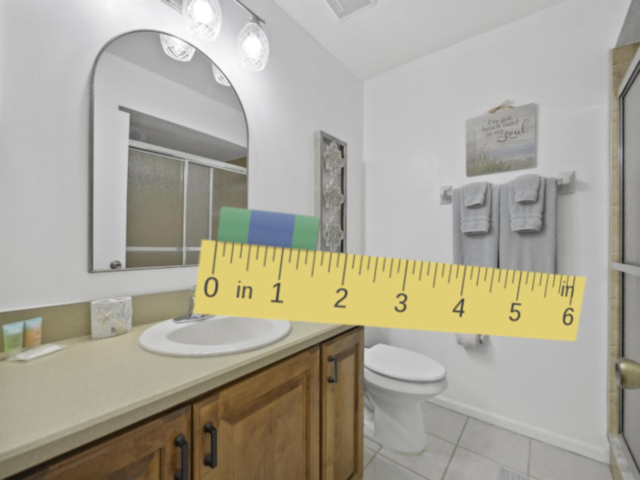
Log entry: 1.5 in
